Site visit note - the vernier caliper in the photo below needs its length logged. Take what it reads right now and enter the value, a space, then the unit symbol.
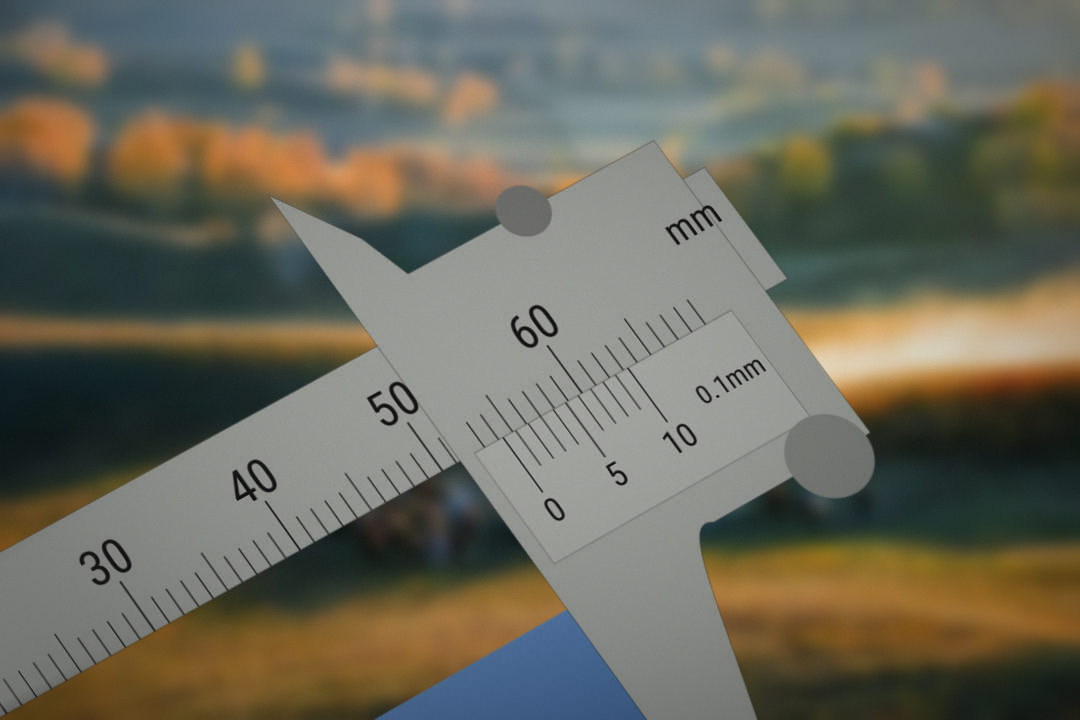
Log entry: 54.3 mm
